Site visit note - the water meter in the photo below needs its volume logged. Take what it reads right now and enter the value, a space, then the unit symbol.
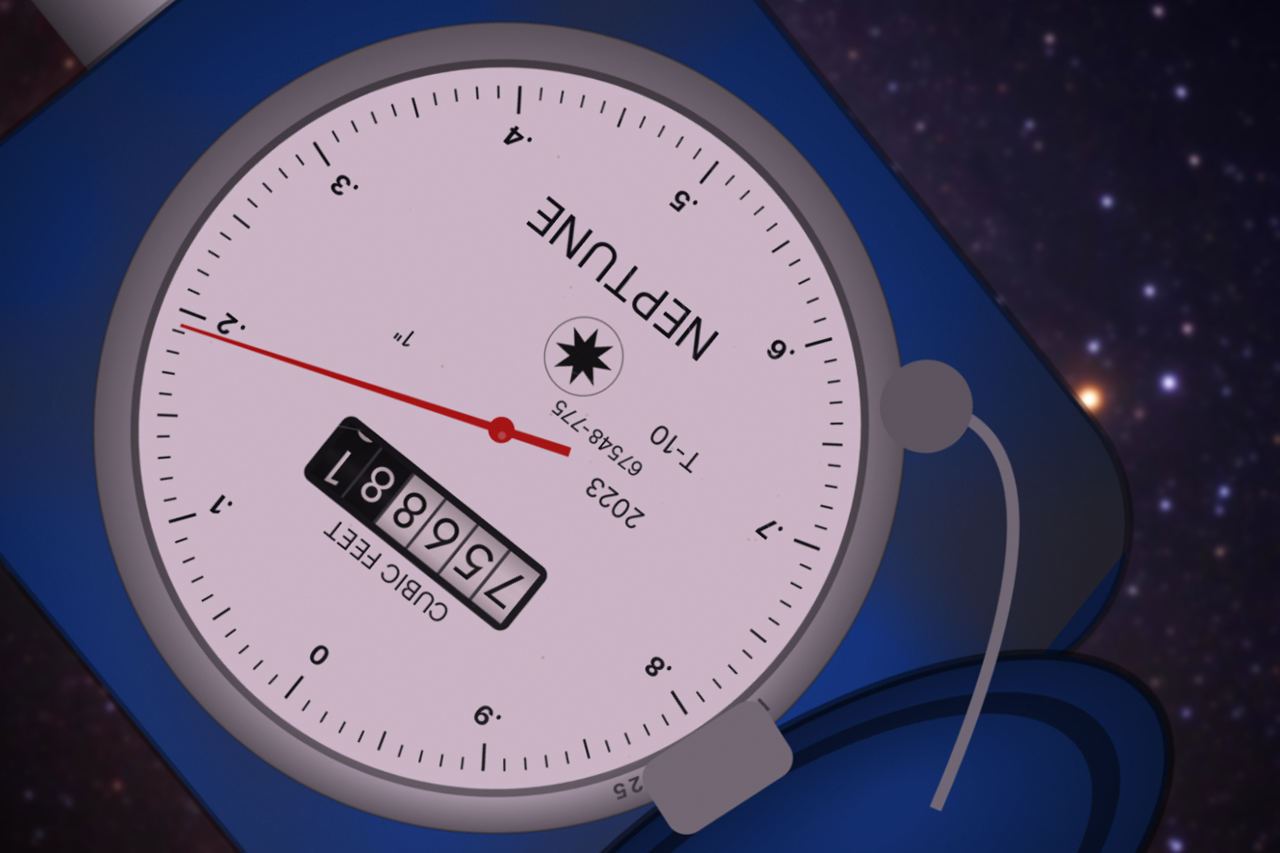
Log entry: 756881.19 ft³
